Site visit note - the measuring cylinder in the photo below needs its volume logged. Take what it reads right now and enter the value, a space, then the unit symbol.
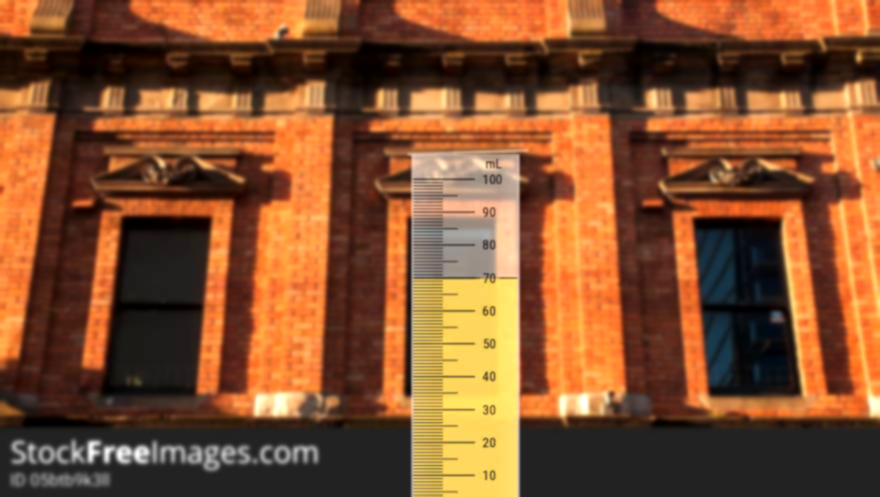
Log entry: 70 mL
